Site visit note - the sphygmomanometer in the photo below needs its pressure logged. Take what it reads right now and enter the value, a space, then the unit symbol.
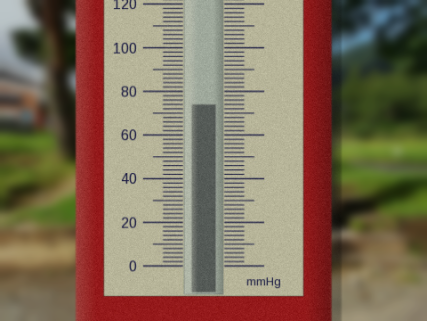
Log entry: 74 mmHg
